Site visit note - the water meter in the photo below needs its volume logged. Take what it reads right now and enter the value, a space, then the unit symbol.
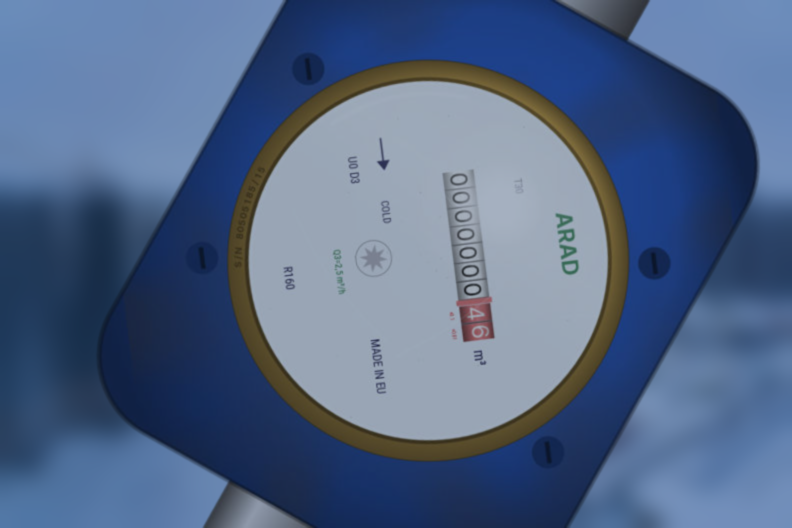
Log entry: 0.46 m³
